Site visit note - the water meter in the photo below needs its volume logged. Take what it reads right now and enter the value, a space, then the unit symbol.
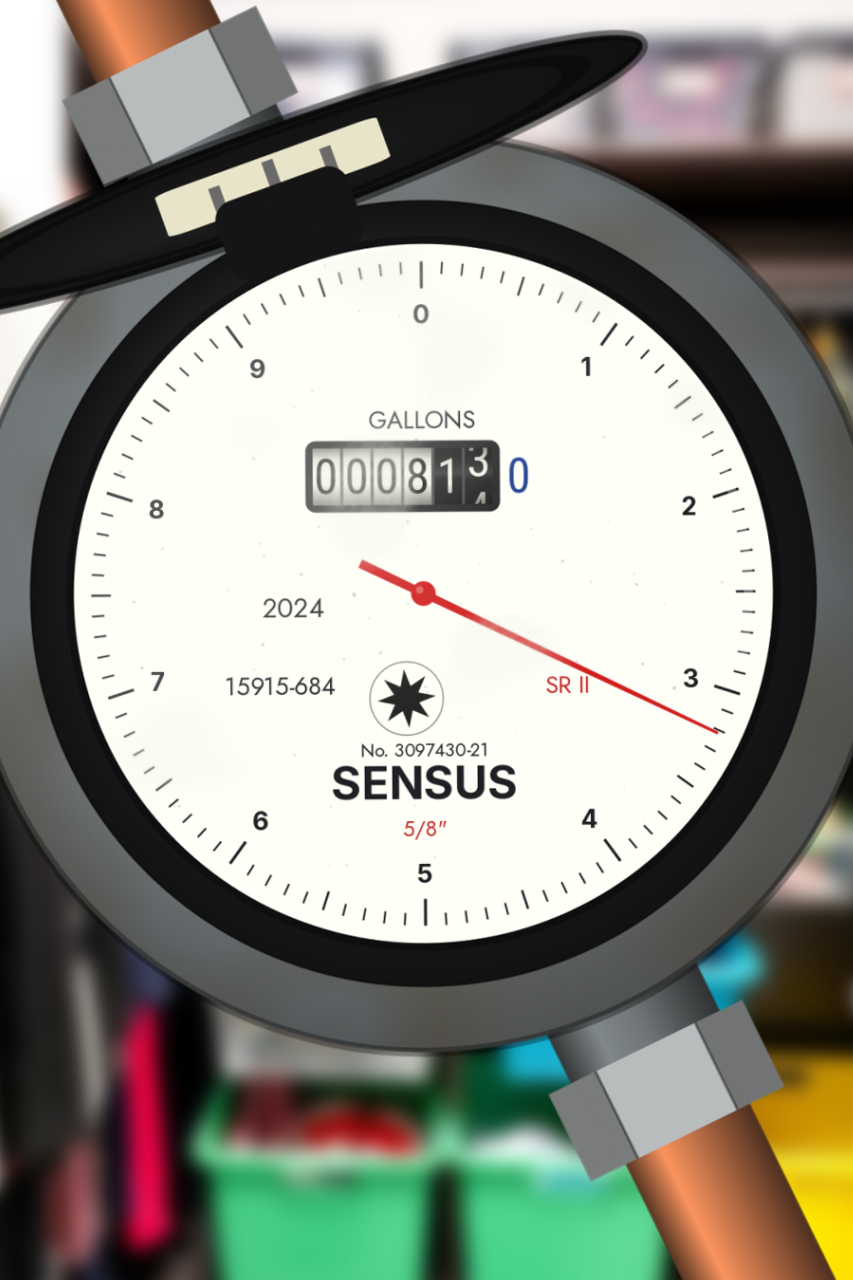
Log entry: 8133.2 gal
